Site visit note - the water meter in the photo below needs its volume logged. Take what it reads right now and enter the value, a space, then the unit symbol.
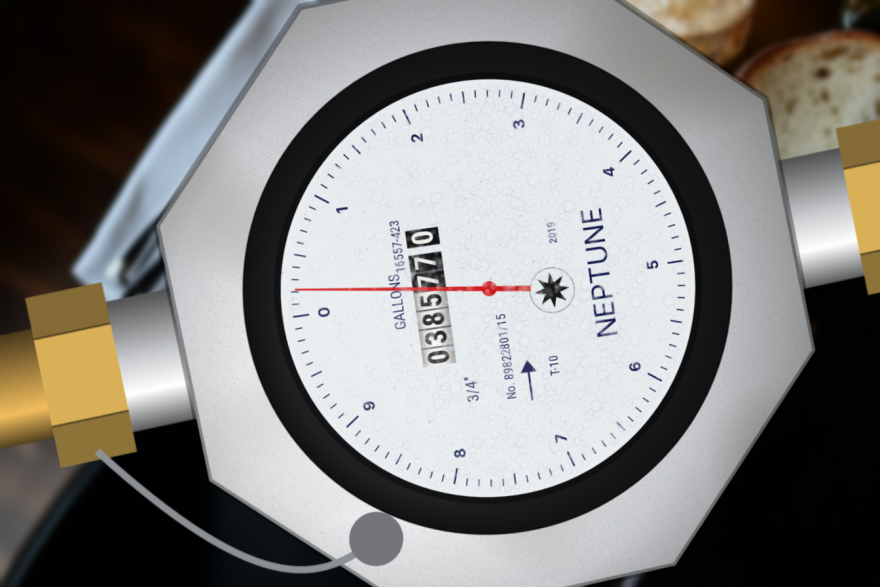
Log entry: 385770.2 gal
